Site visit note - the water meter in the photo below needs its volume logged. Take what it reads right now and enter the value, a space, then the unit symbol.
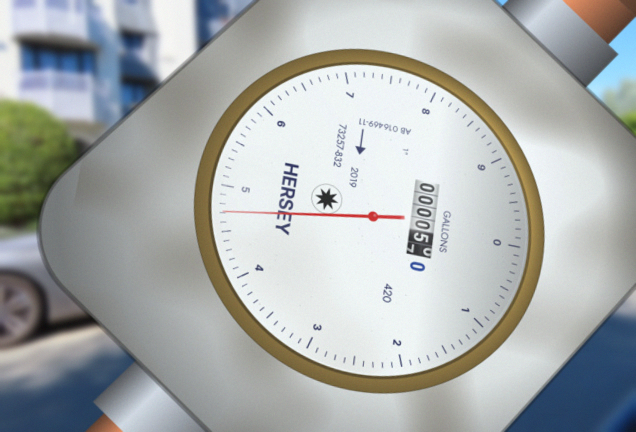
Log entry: 564.7 gal
